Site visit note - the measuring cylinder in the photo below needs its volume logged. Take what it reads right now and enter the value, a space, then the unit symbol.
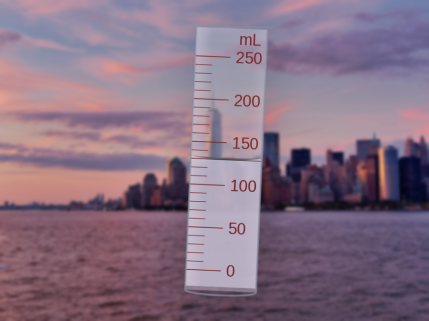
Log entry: 130 mL
